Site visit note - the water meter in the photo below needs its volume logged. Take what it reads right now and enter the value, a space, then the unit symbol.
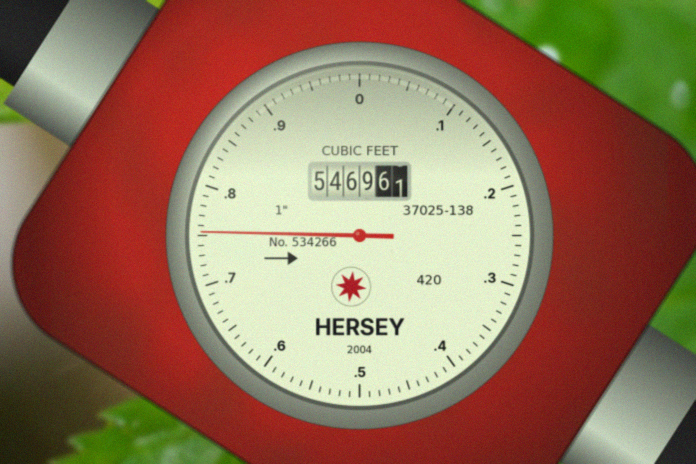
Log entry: 546960.75 ft³
